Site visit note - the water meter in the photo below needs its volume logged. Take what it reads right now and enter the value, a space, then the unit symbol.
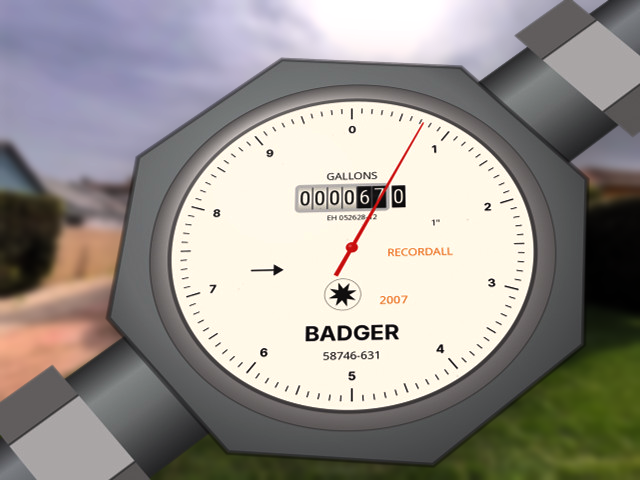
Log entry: 670.7 gal
